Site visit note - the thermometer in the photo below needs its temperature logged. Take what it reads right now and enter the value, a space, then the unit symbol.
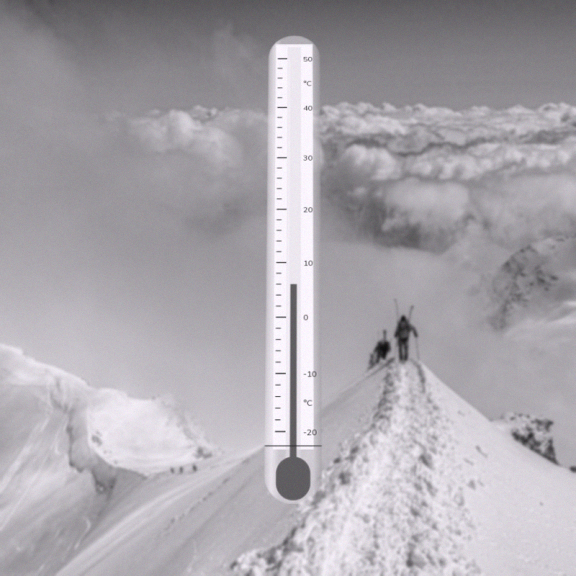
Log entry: 6 °C
